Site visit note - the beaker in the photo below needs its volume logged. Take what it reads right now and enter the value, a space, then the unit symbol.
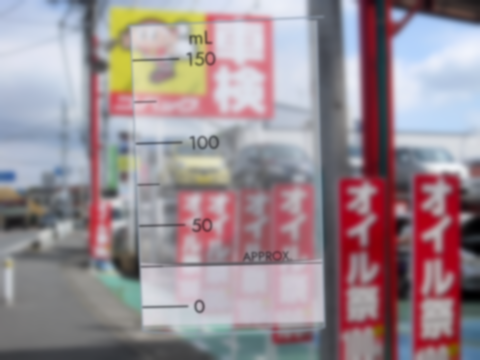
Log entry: 25 mL
